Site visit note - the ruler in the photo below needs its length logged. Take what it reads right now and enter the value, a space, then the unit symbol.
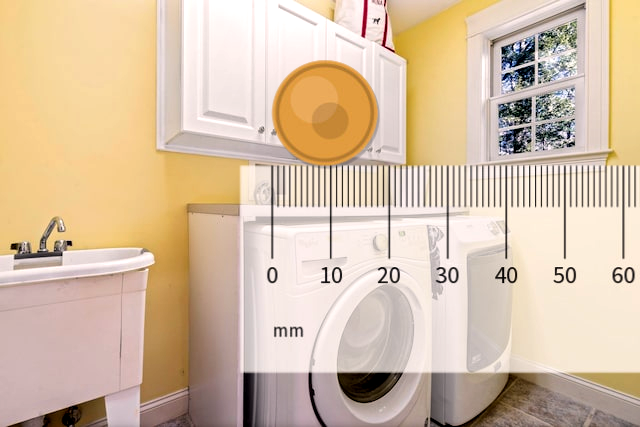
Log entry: 18 mm
